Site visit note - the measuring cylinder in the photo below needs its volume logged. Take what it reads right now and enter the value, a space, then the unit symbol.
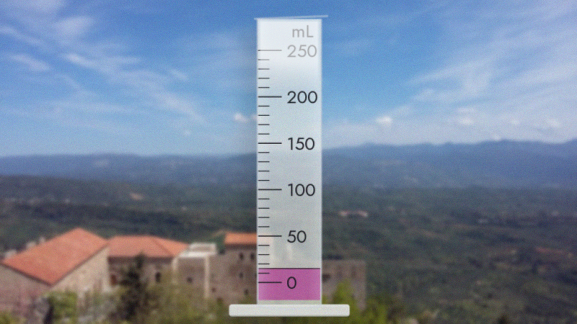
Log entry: 15 mL
